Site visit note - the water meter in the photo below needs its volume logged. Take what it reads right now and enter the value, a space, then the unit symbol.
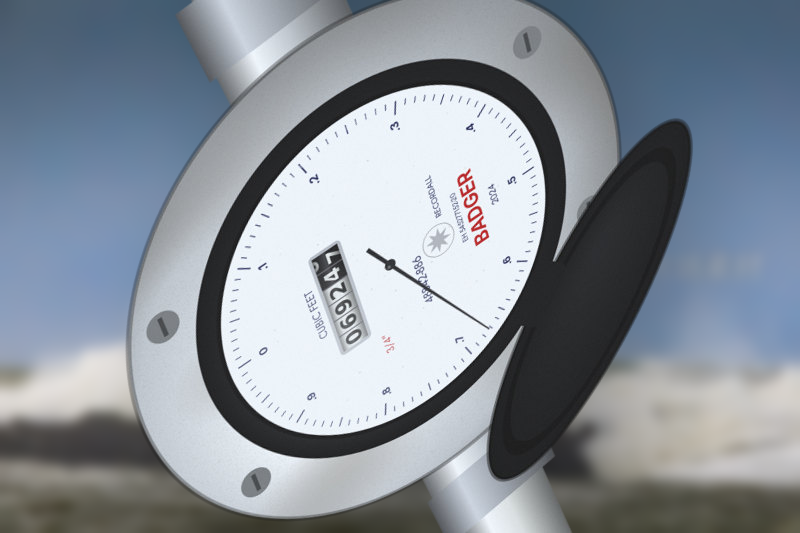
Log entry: 69246.67 ft³
